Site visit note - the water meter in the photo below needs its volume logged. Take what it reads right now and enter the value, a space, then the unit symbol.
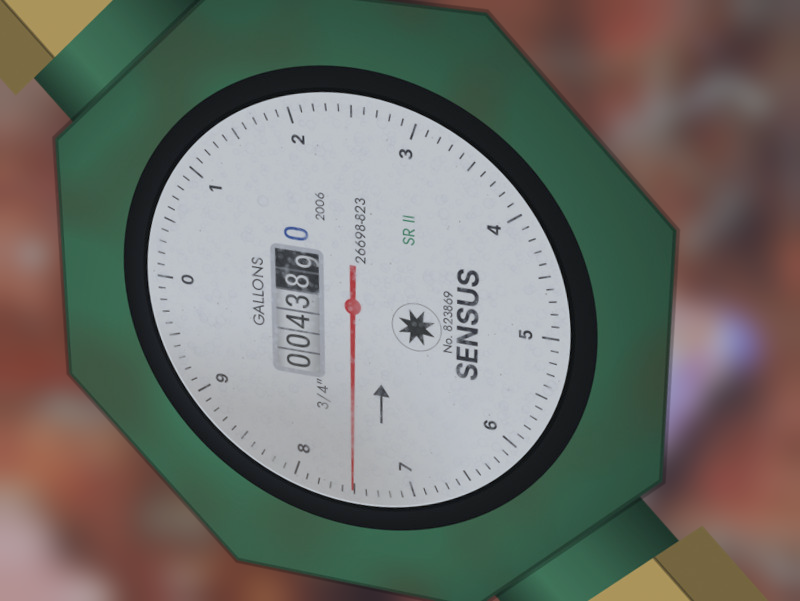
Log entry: 43887.5 gal
